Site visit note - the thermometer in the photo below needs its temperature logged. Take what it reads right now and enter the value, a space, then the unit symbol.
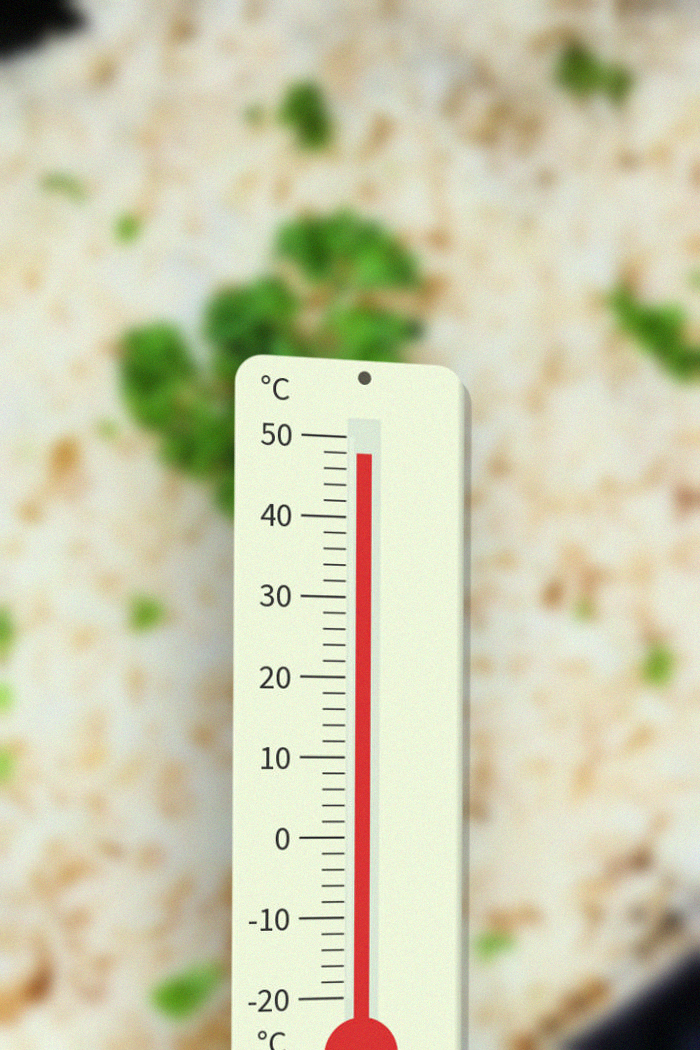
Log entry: 48 °C
